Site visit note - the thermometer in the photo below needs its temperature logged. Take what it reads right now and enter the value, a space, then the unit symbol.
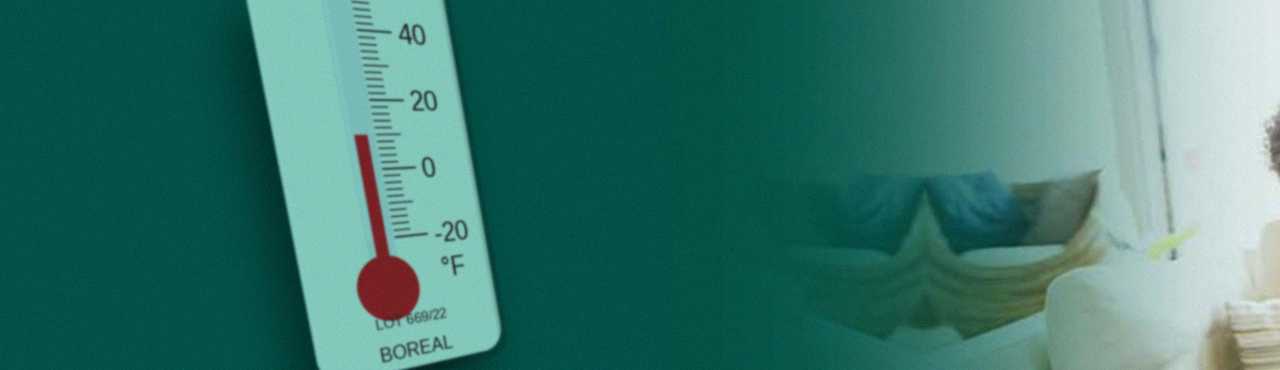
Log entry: 10 °F
